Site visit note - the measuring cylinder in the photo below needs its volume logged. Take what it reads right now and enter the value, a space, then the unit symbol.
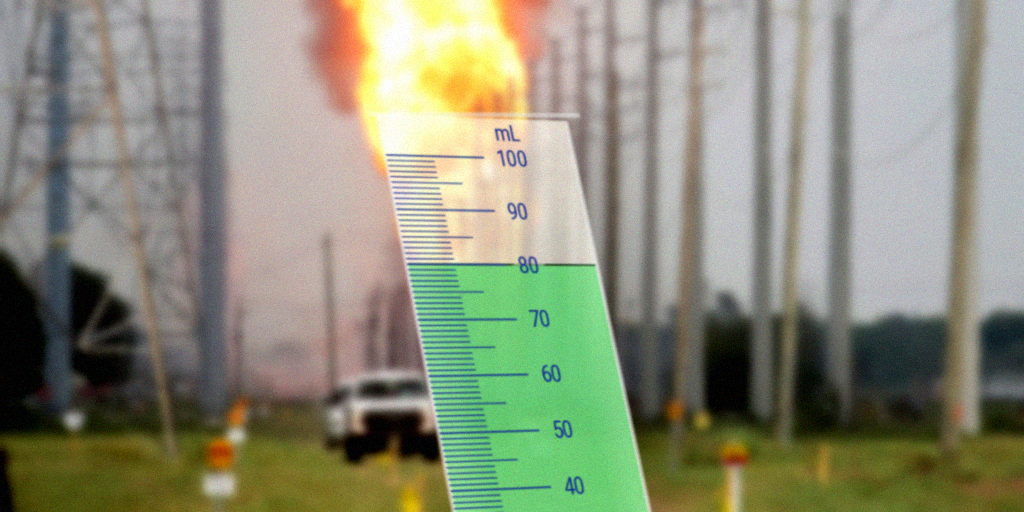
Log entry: 80 mL
